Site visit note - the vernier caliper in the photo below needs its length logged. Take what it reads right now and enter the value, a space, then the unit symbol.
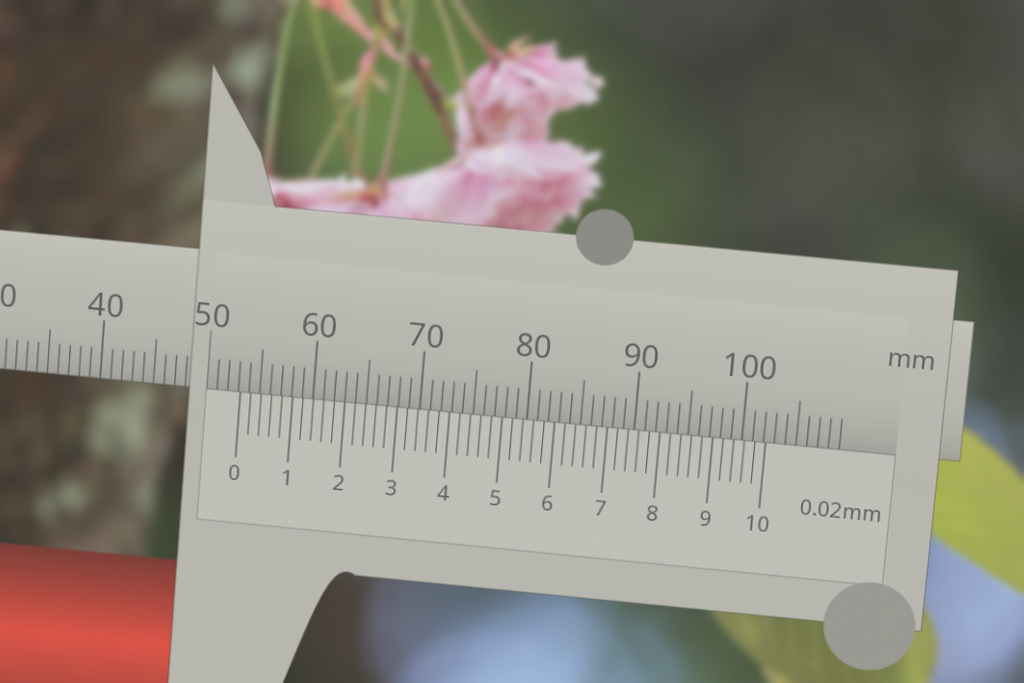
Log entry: 53.2 mm
